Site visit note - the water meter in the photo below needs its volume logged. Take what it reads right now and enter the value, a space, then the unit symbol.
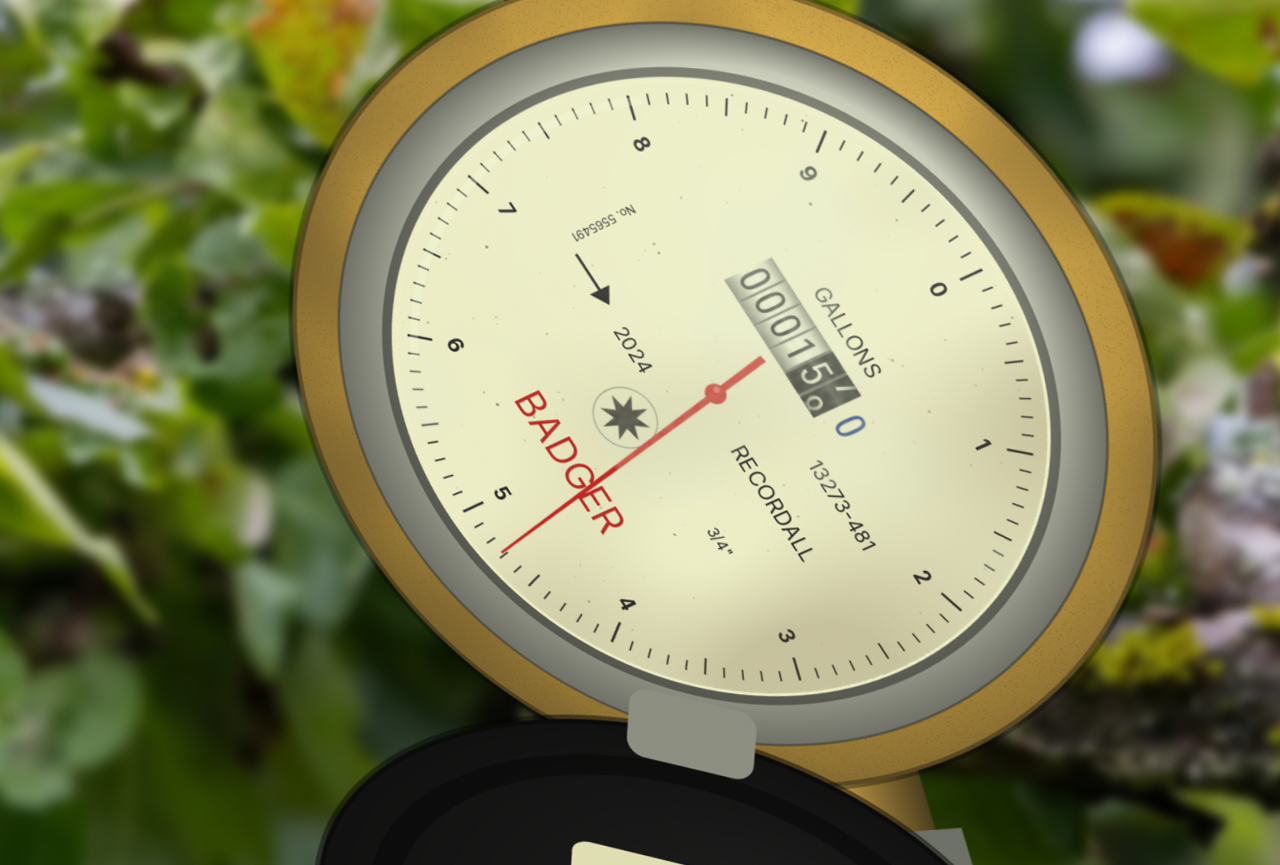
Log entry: 1574.7 gal
